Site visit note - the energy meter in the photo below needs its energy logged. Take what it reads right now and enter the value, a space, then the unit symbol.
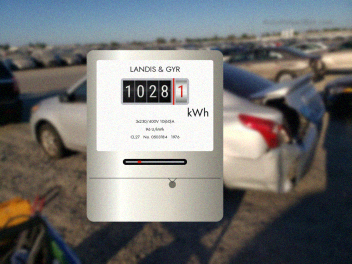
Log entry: 1028.1 kWh
